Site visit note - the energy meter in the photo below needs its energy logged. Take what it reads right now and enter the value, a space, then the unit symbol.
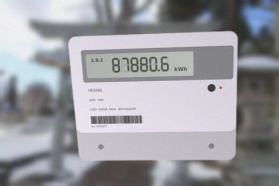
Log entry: 87880.6 kWh
